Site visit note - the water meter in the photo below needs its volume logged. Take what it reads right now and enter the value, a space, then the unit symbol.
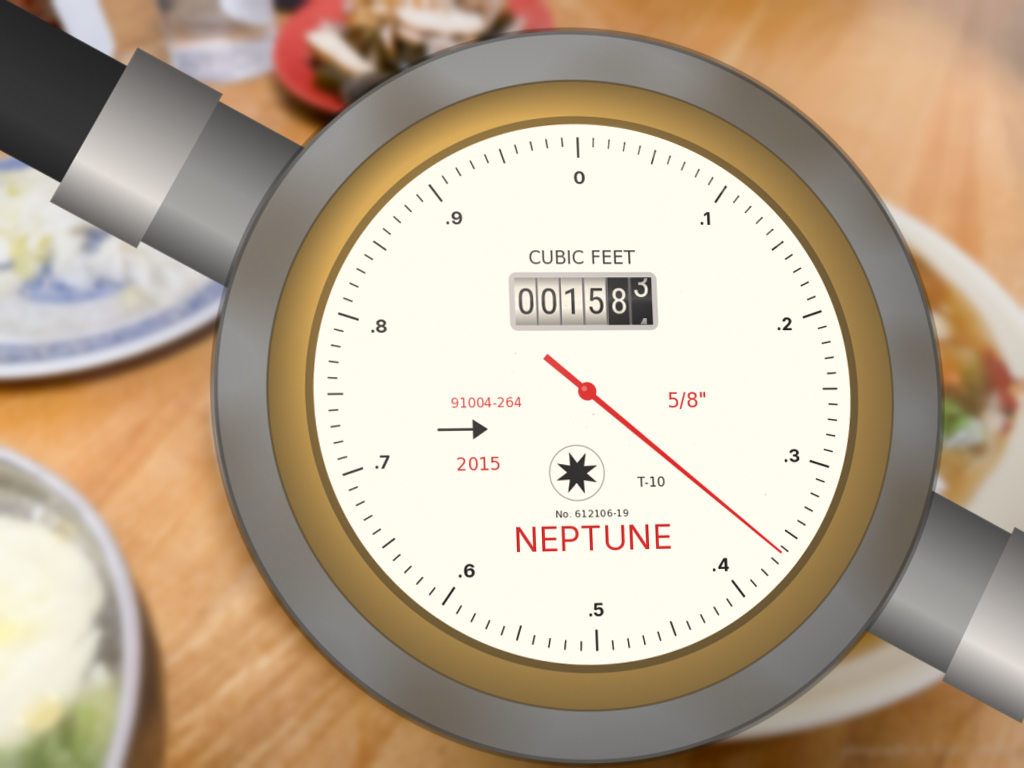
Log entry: 1583.36 ft³
